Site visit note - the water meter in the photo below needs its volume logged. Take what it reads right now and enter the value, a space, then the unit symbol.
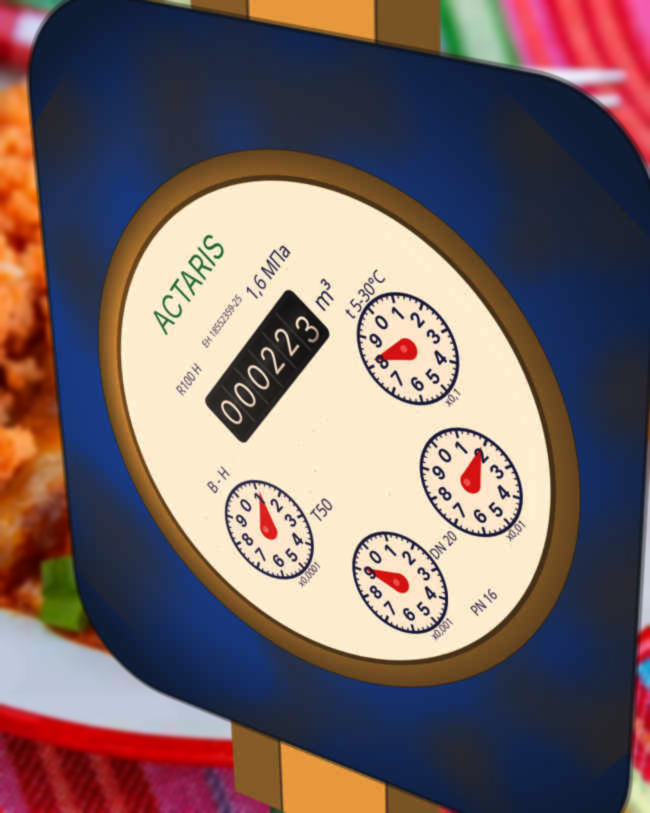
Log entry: 222.8191 m³
